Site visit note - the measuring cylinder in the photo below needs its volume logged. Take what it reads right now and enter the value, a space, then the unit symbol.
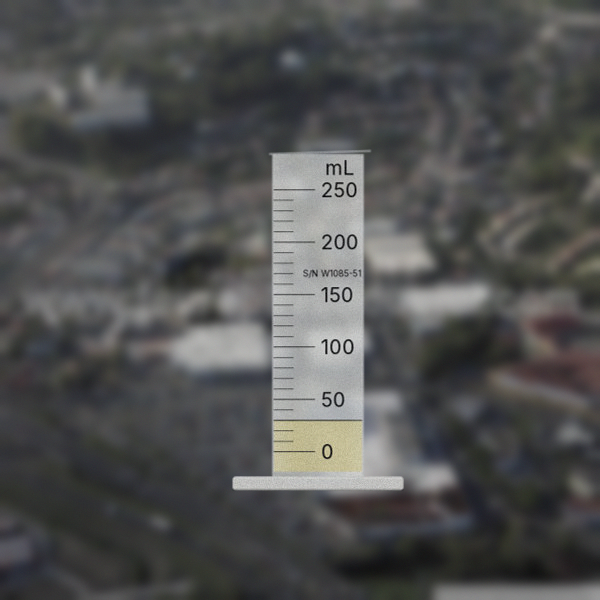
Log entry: 30 mL
